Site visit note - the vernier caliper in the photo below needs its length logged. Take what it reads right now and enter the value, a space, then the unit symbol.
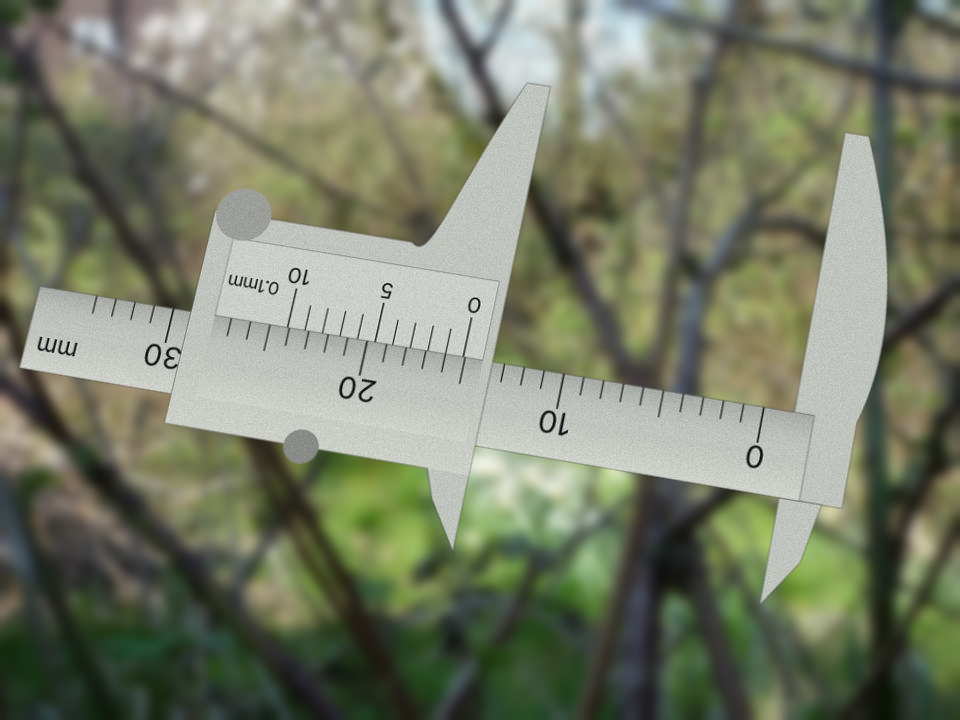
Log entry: 15.1 mm
